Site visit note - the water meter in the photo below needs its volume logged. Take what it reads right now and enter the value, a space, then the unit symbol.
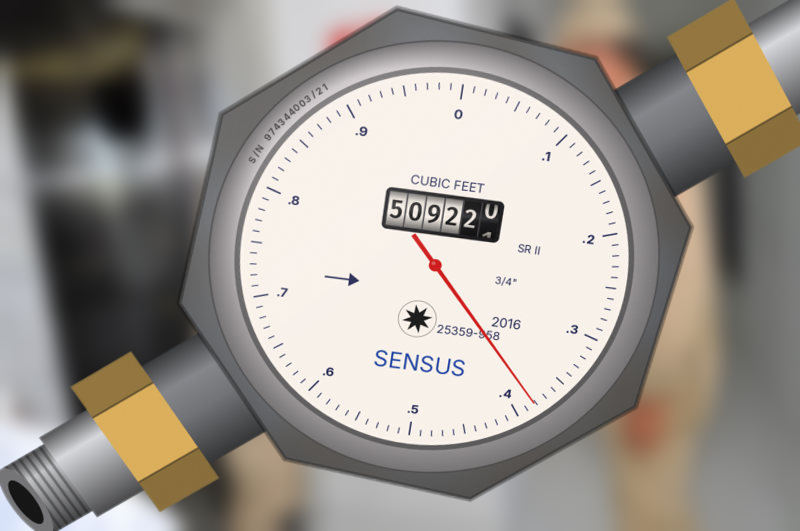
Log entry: 509220.38 ft³
